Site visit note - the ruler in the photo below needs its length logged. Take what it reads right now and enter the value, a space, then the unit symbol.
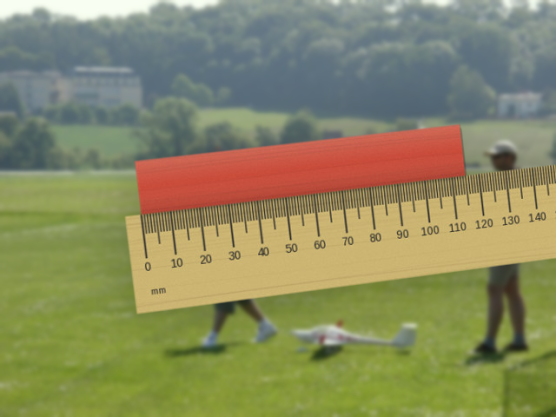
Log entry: 115 mm
